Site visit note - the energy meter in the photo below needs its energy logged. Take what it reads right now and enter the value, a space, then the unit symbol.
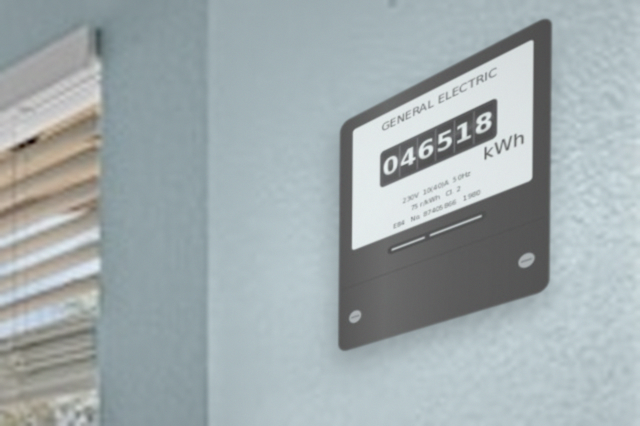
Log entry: 46518 kWh
